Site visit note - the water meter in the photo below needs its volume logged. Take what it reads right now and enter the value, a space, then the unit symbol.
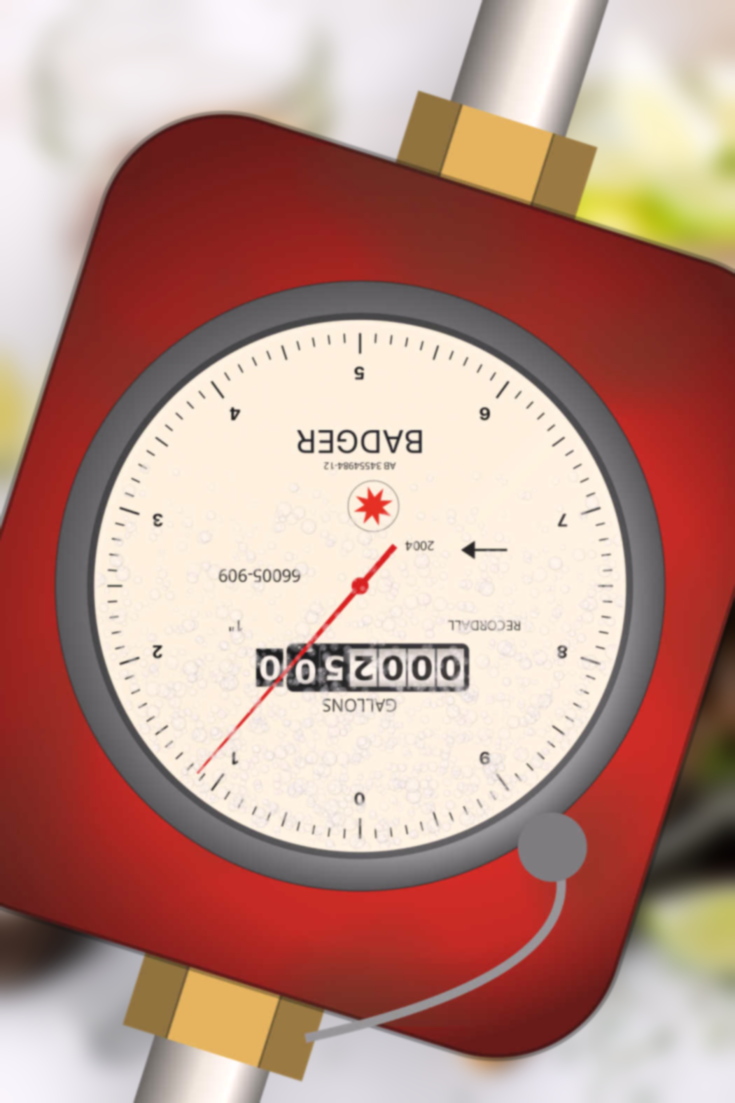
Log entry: 2501.1 gal
